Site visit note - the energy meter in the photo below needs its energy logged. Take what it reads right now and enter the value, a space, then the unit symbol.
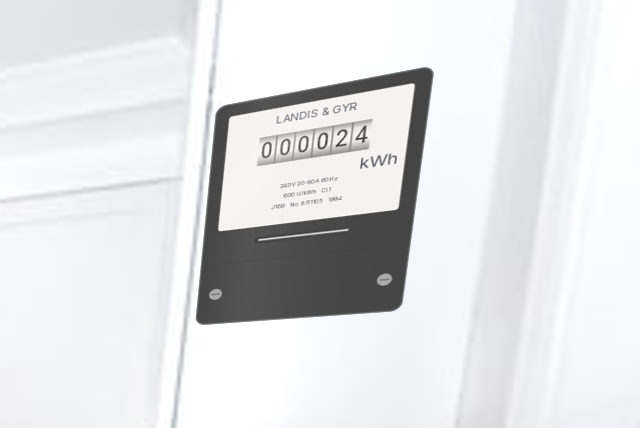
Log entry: 24 kWh
